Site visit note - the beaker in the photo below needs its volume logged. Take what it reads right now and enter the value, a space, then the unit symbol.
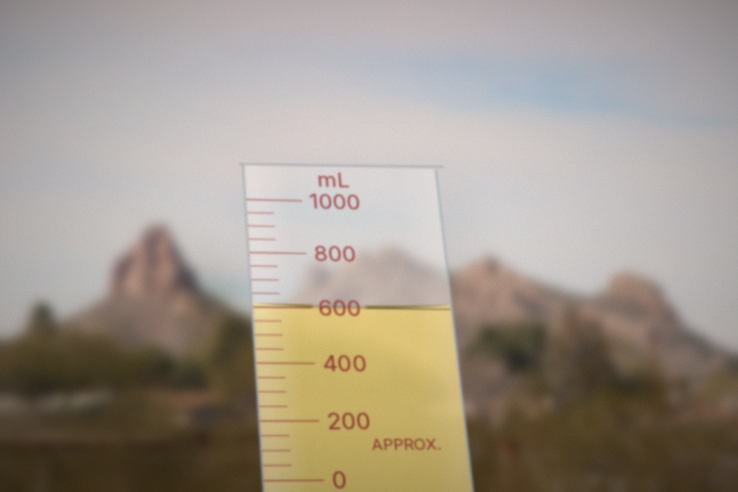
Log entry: 600 mL
